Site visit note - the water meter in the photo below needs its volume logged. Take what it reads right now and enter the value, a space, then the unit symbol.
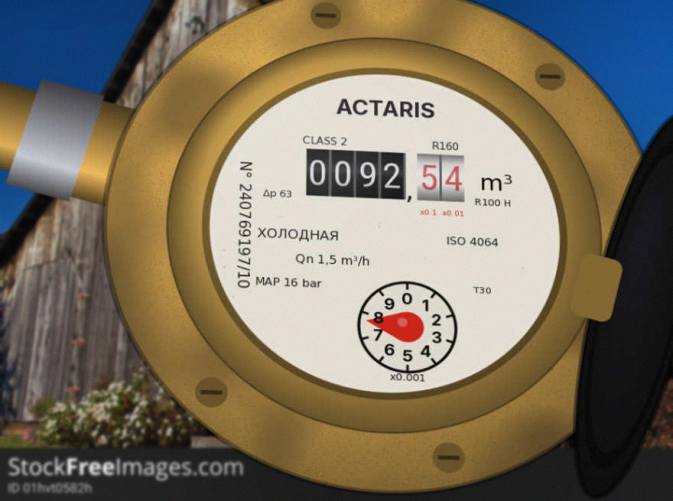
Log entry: 92.547 m³
